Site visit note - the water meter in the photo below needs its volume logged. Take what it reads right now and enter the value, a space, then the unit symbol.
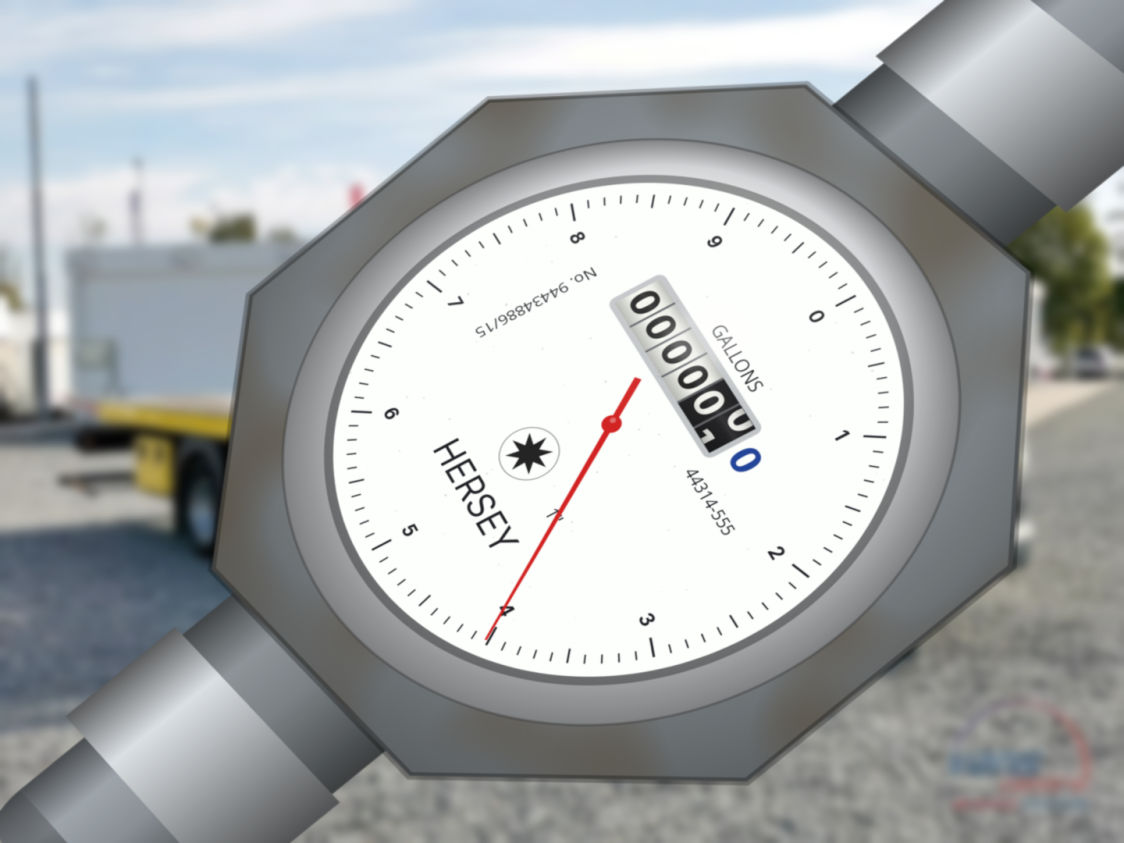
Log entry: 4.0 gal
